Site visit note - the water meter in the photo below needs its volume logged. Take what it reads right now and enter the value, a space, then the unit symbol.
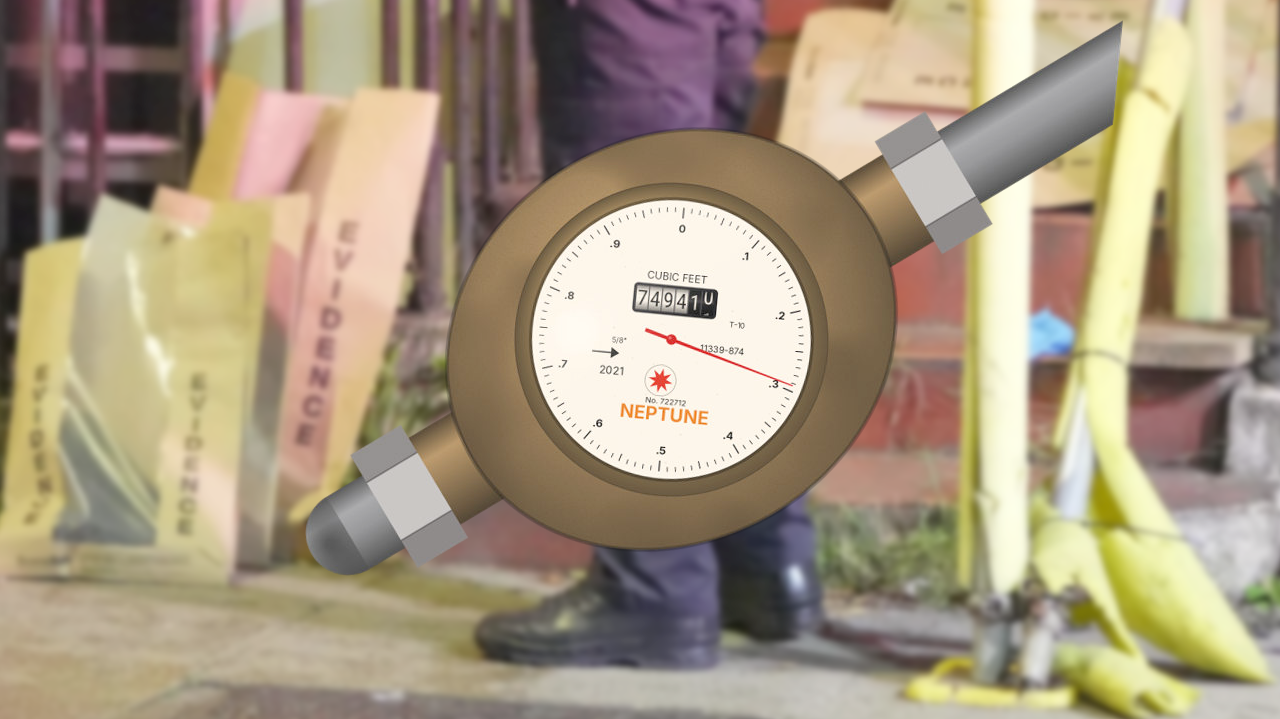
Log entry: 749410.29 ft³
